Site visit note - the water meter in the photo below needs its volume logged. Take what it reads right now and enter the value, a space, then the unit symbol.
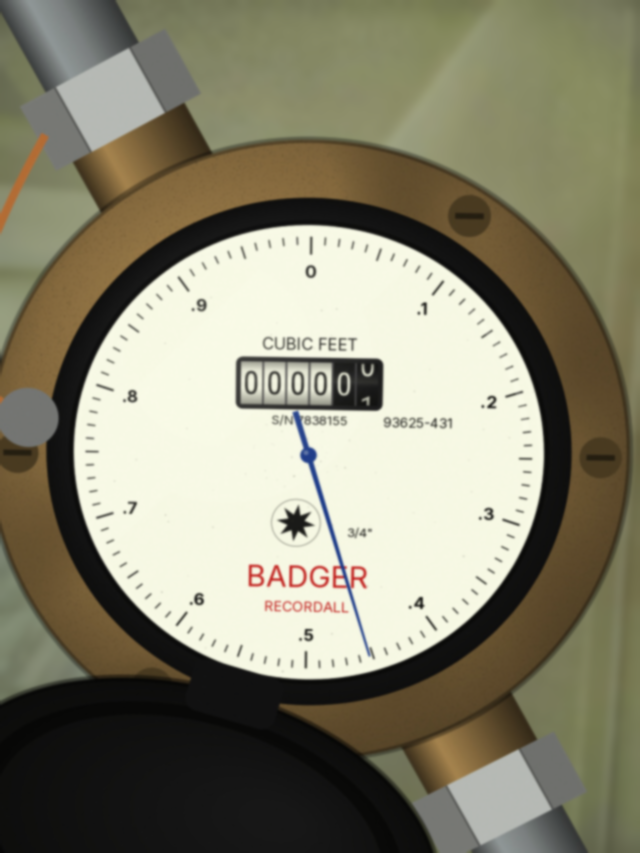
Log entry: 0.45 ft³
